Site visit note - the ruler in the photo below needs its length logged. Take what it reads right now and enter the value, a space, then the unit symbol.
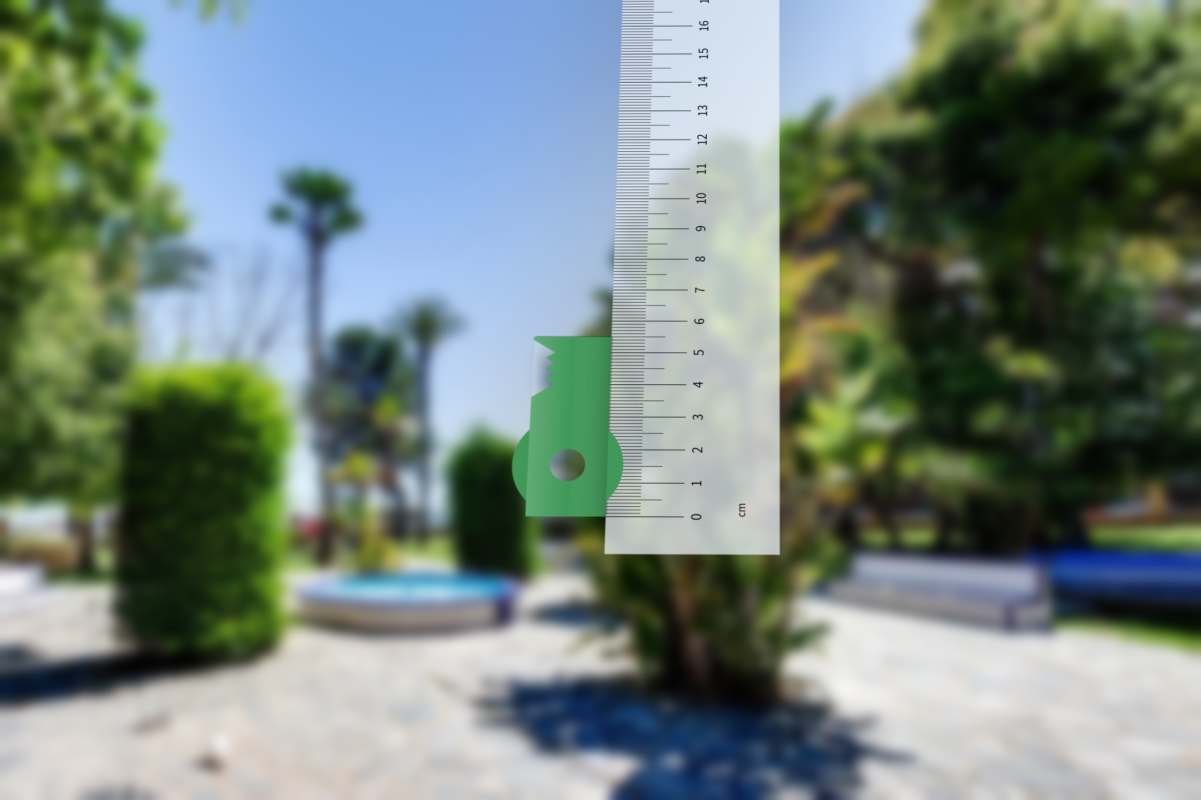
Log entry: 5.5 cm
